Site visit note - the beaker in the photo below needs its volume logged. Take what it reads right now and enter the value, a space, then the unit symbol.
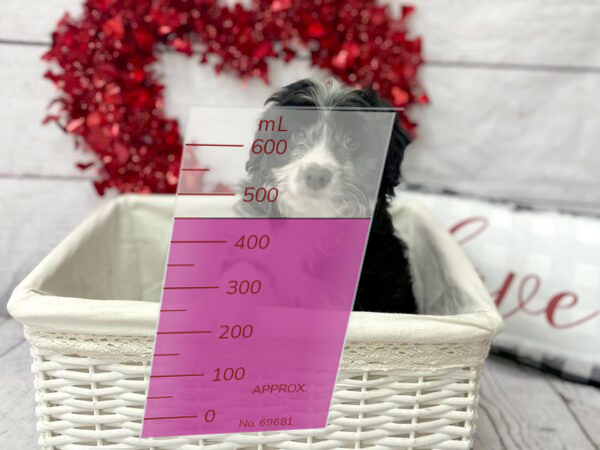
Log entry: 450 mL
